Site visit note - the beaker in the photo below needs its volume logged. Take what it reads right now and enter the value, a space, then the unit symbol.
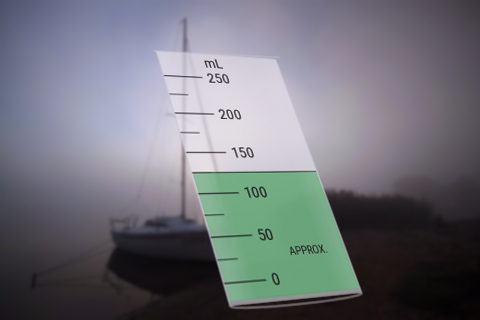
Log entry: 125 mL
